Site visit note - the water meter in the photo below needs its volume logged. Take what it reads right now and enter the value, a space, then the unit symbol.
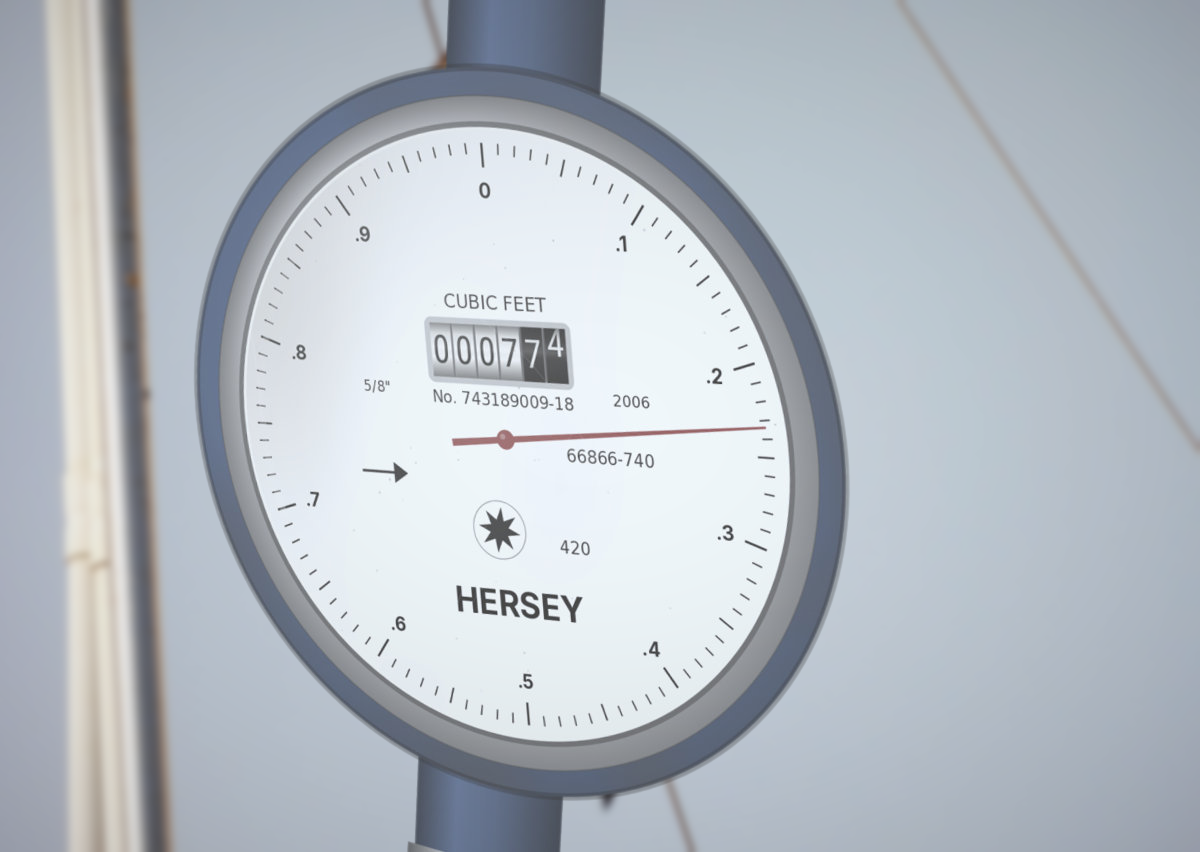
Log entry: 774.23 ft³
